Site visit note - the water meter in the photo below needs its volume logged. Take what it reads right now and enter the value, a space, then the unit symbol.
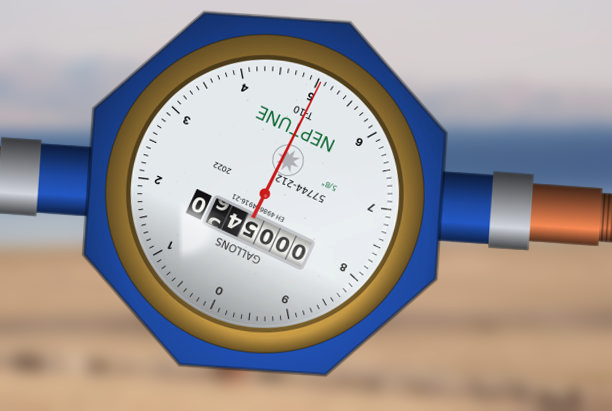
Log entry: 5455.0 gal
